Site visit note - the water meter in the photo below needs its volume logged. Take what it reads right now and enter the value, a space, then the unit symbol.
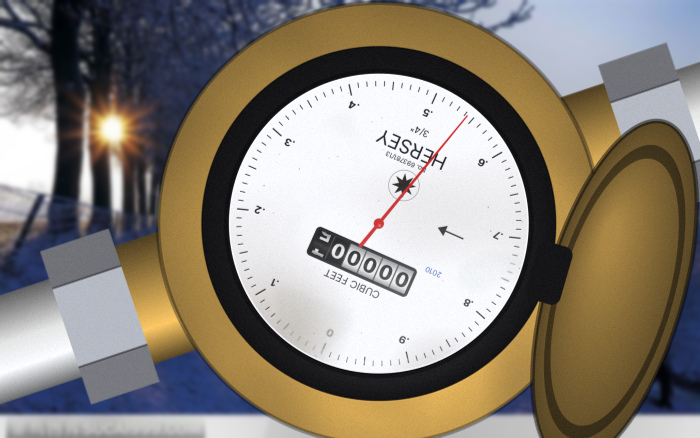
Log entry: 4.54 ft³
